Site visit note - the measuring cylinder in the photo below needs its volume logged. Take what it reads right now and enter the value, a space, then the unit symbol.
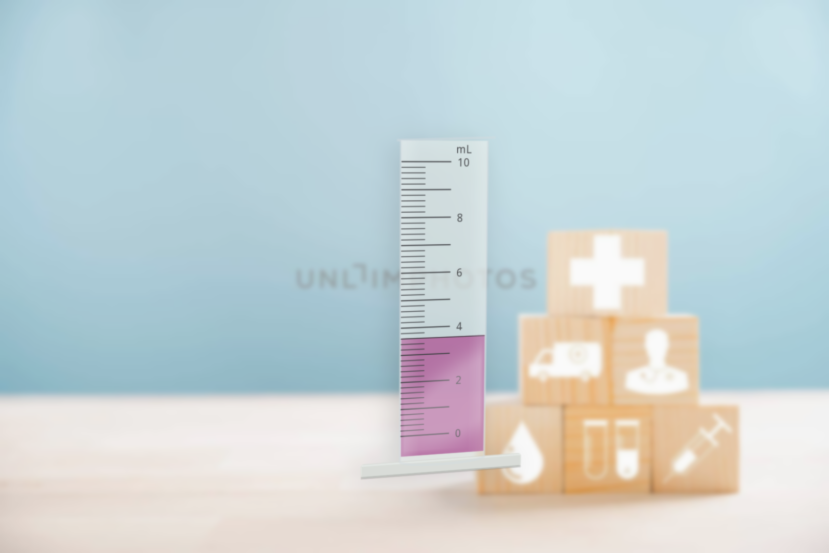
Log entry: 3.6 mL
